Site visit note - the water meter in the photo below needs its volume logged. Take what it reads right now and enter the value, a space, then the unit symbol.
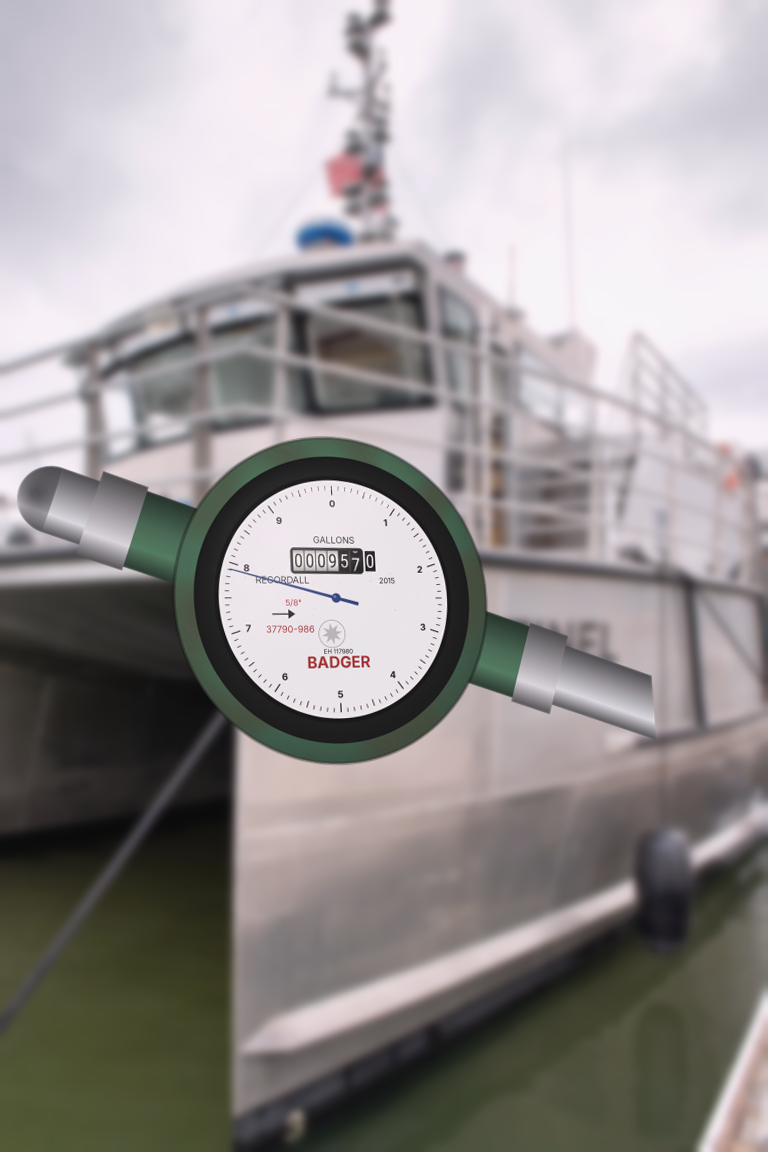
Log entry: 9567.9 gal
